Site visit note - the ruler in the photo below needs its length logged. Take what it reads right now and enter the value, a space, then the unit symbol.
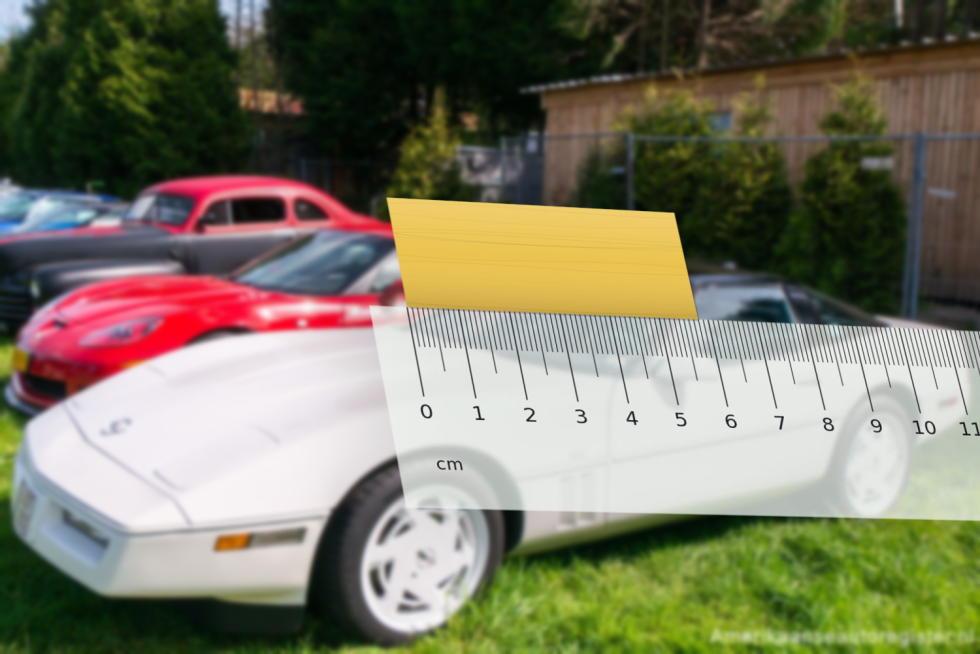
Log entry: 5.8 cm
